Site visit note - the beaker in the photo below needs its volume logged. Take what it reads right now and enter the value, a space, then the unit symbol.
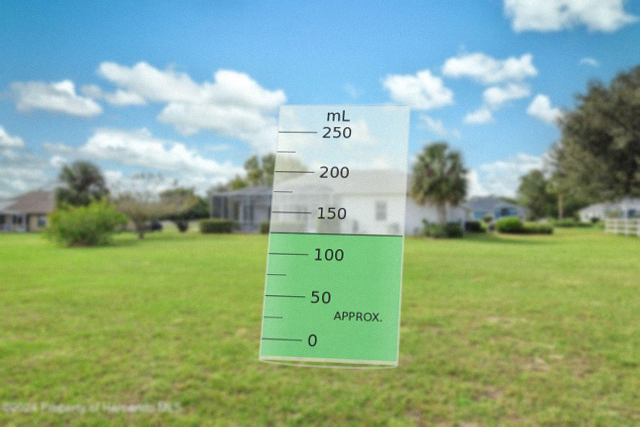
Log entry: 125 mL
